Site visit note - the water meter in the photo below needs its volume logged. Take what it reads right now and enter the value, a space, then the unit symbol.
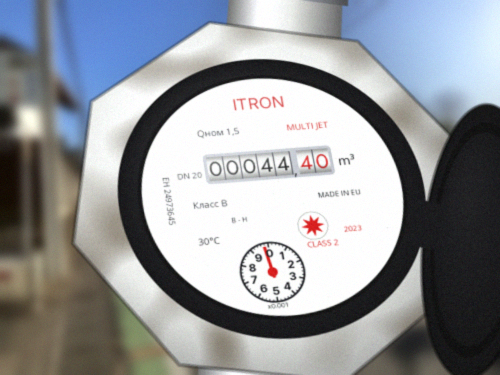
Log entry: 44.399 m³
